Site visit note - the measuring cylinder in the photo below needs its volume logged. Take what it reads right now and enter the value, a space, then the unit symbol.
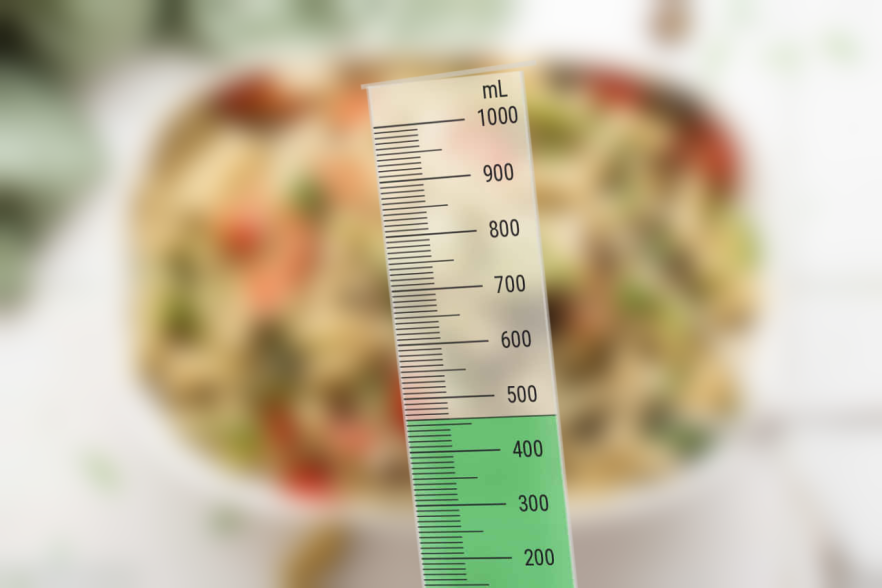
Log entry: 460 mL
